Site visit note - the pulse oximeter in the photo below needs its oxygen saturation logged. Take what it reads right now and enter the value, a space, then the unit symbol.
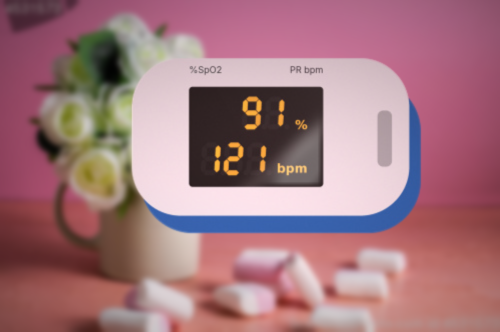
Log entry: 91 %
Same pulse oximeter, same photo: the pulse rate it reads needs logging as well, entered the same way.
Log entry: 121 bpm
